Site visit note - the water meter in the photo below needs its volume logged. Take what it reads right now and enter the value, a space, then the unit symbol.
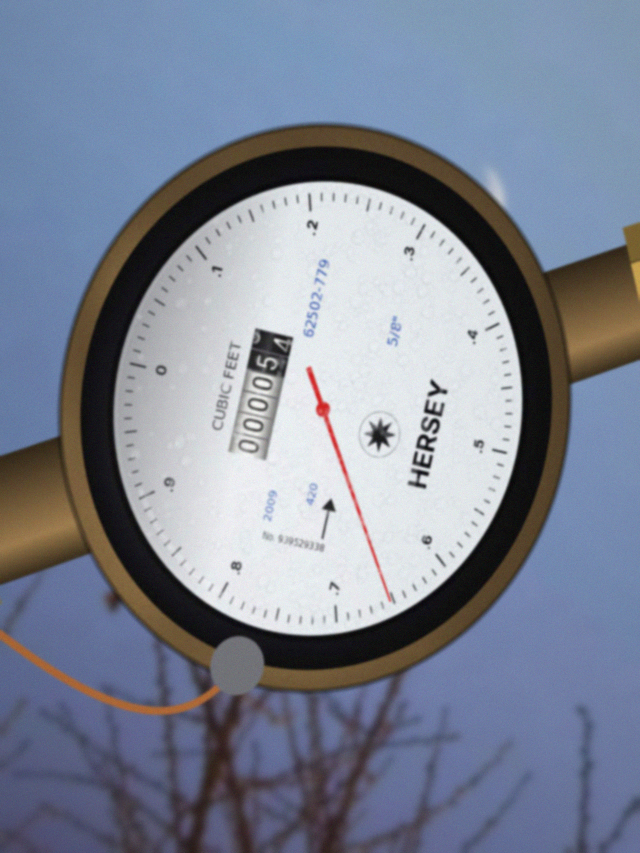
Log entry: 53.65 ft³
